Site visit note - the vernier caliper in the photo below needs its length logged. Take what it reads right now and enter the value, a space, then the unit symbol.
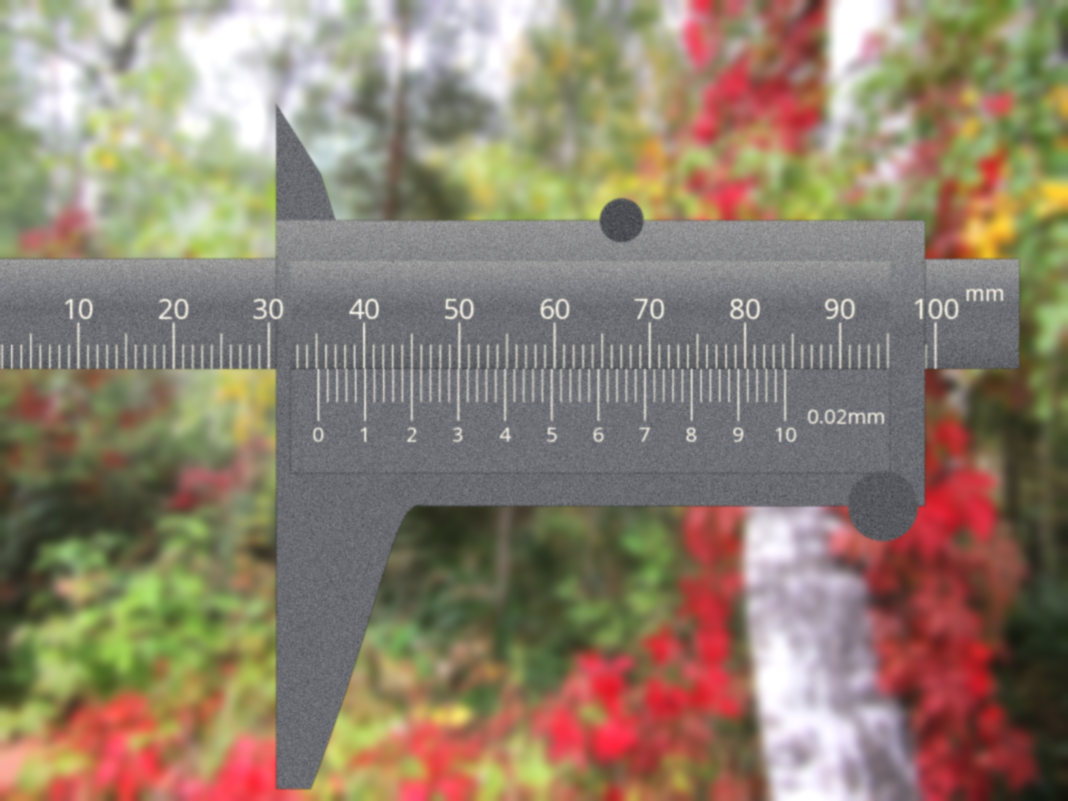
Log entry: 35.2 mm
